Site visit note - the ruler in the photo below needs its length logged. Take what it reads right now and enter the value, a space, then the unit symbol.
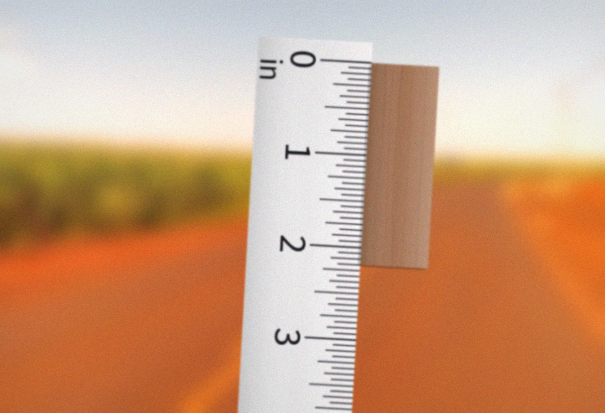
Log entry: 2.1875 in
